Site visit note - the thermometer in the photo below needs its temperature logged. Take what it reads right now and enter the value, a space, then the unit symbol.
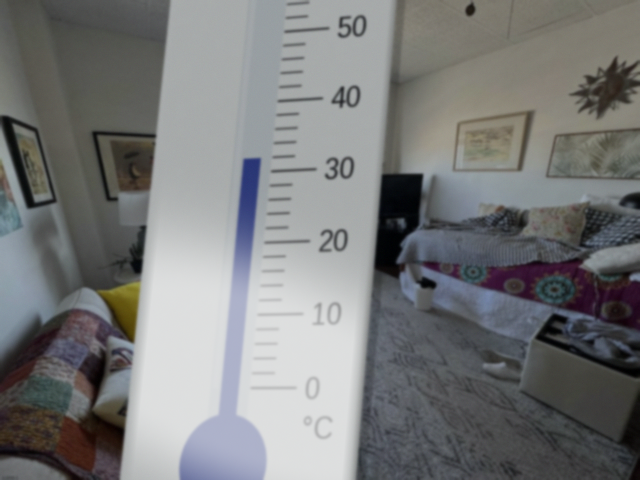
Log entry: 32 °C
